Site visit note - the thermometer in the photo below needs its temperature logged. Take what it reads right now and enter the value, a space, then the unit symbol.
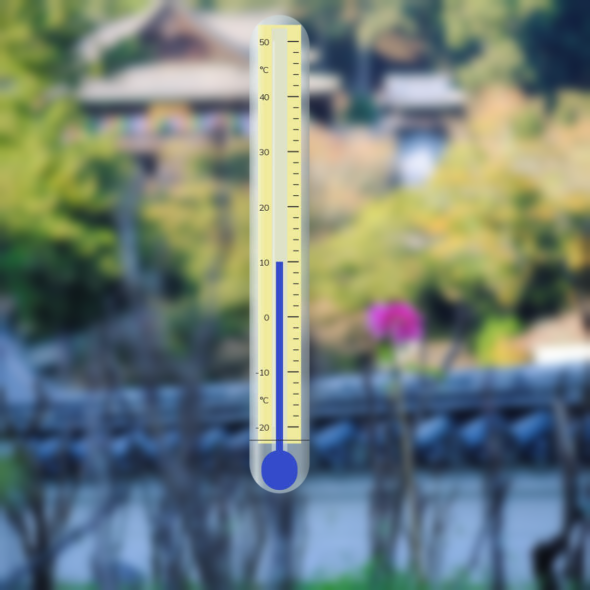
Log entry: 10 °C
